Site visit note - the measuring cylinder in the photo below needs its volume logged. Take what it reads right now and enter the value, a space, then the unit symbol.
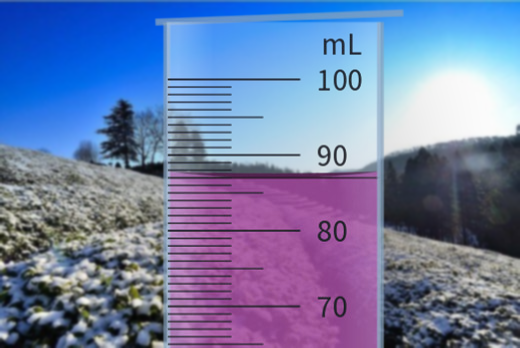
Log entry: 87 mL
